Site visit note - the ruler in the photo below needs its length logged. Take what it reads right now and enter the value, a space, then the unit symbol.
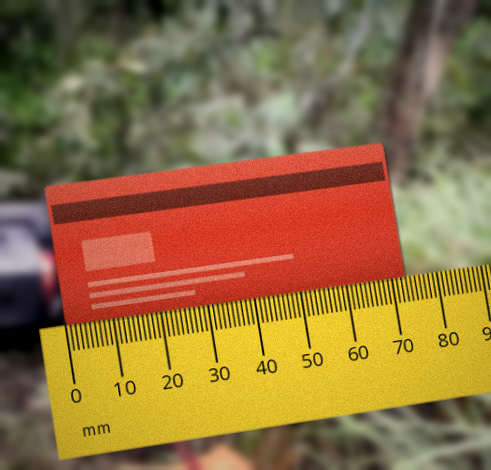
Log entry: 73 mm
